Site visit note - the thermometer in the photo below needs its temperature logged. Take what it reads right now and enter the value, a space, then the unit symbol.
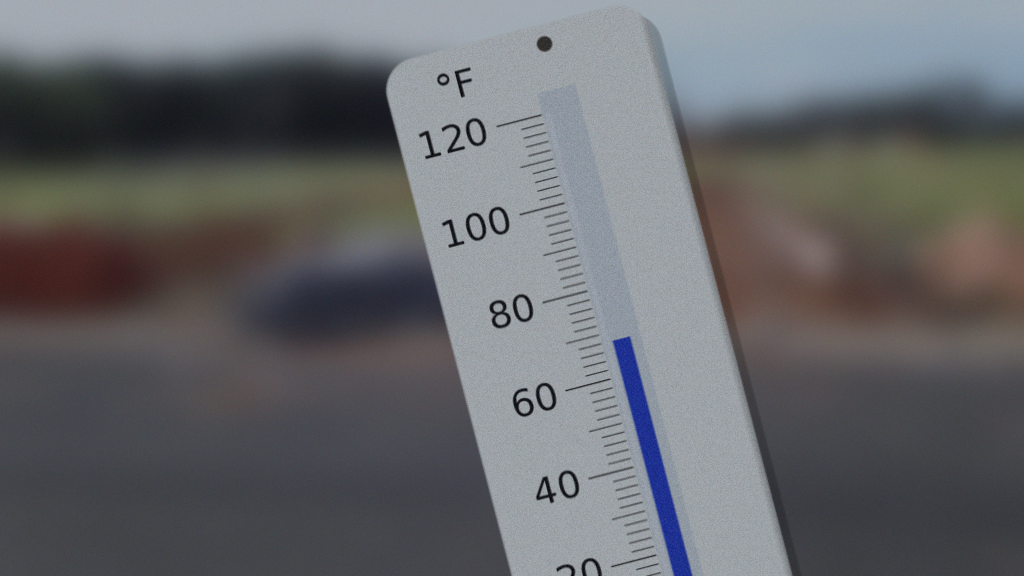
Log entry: 68 °F
